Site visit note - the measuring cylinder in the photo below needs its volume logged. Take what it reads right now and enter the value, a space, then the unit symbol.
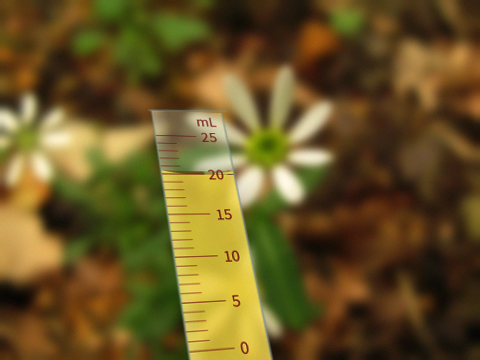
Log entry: 20 mL
